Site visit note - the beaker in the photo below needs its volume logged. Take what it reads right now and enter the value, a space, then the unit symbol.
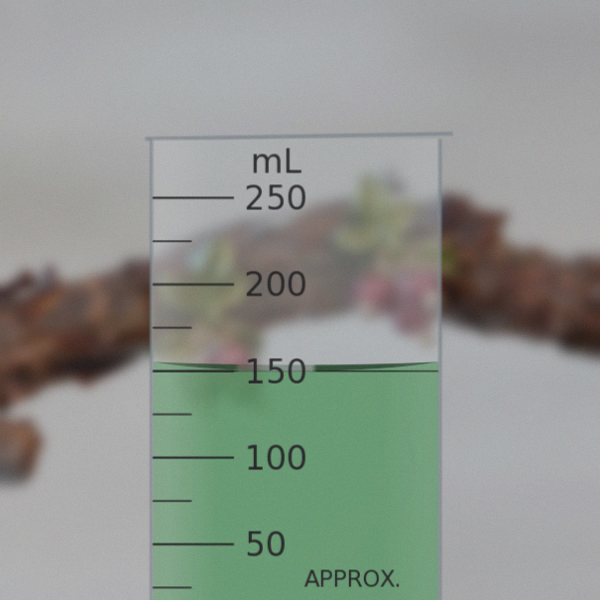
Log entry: 150 mL
